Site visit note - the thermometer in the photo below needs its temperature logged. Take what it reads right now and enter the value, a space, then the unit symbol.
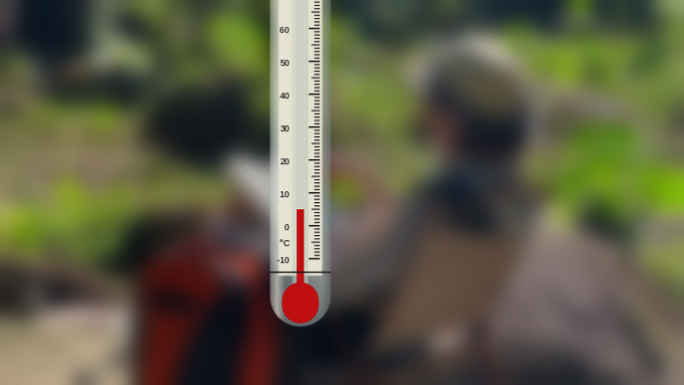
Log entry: 5 °C
